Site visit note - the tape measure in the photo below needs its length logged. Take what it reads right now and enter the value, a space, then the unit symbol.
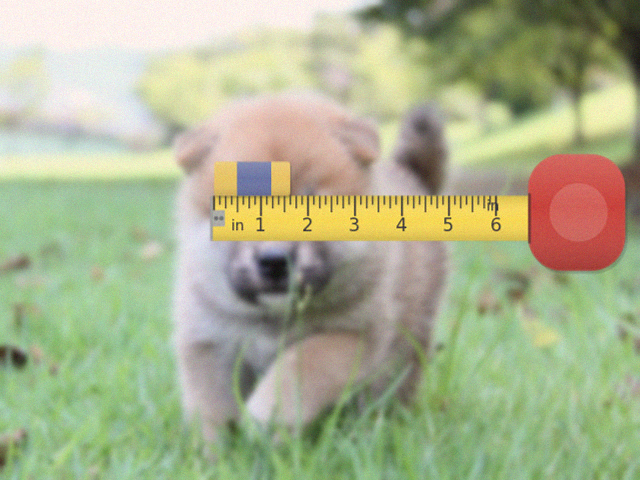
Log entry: 1.625 in
